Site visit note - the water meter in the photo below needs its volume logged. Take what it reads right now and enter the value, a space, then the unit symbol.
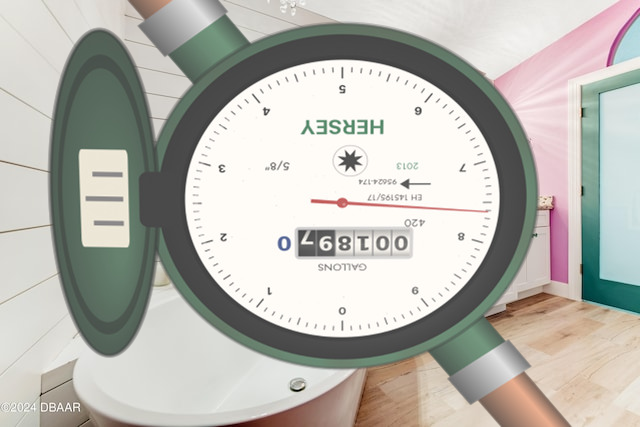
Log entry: 18967.6 gal
